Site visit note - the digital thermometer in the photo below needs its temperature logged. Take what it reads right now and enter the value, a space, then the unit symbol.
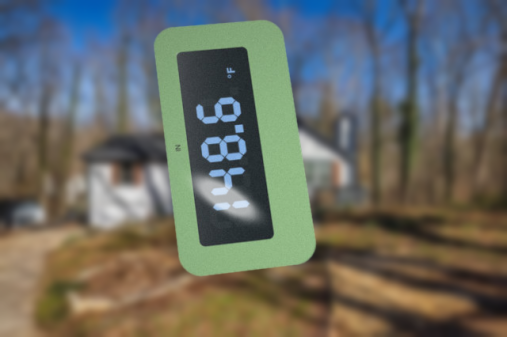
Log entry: 148.6 °F
